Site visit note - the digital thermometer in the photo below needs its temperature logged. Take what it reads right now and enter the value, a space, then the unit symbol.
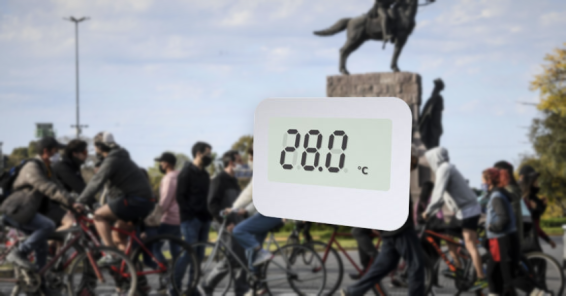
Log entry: 28.0 °C
